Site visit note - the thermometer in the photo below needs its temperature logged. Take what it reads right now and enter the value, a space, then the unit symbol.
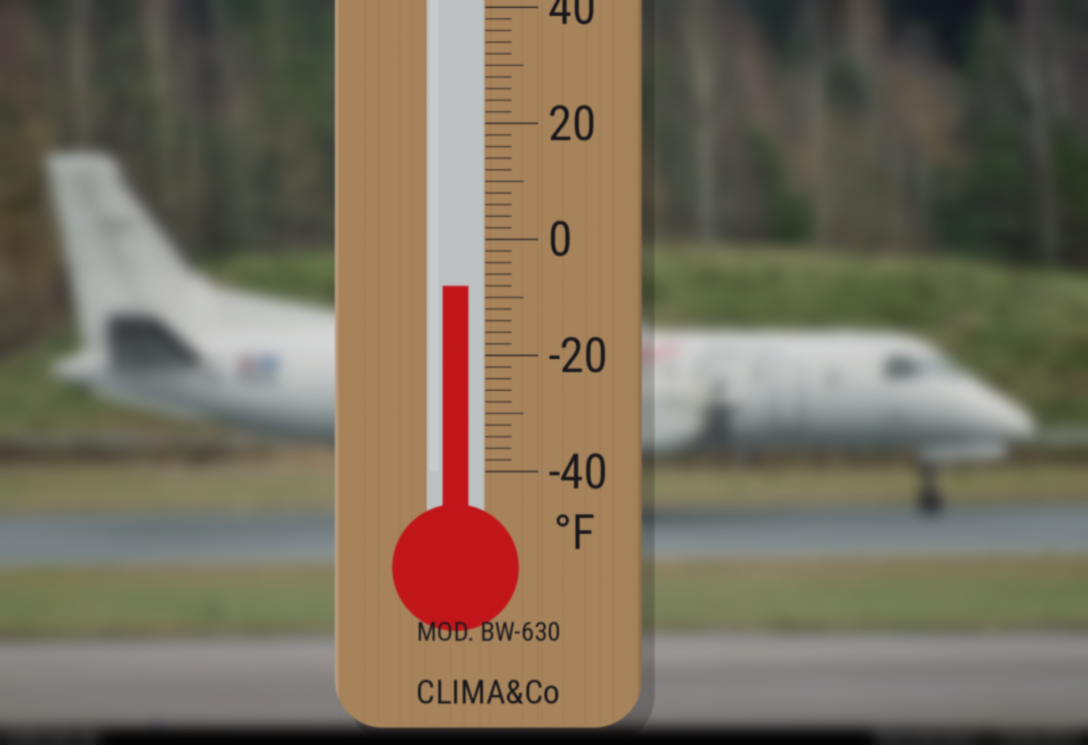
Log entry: -8 °F
